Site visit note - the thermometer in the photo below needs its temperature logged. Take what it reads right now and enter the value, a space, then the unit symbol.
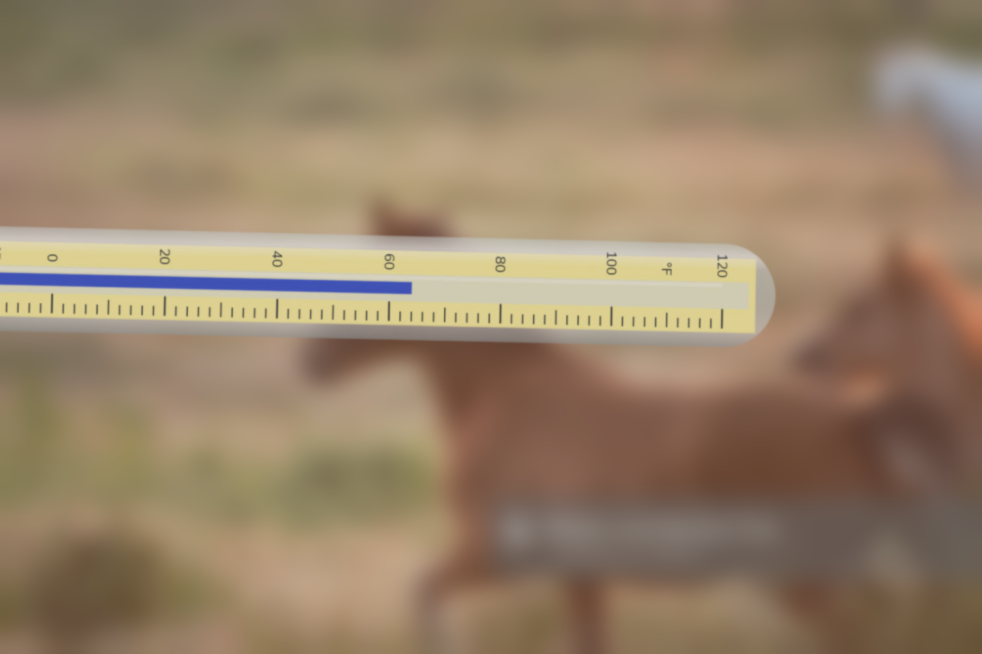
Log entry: 64 °F
